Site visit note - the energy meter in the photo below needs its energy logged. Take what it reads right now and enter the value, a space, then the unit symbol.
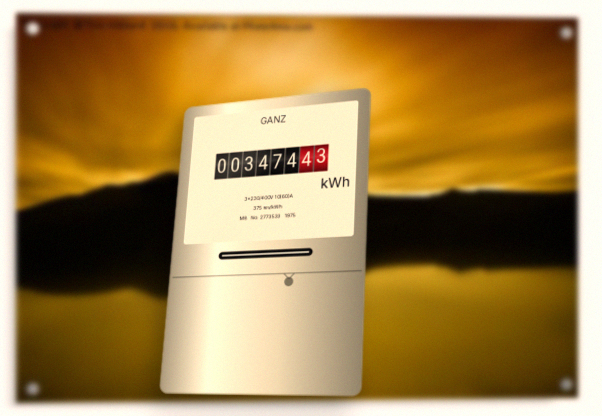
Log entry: 3474.43 kWh
